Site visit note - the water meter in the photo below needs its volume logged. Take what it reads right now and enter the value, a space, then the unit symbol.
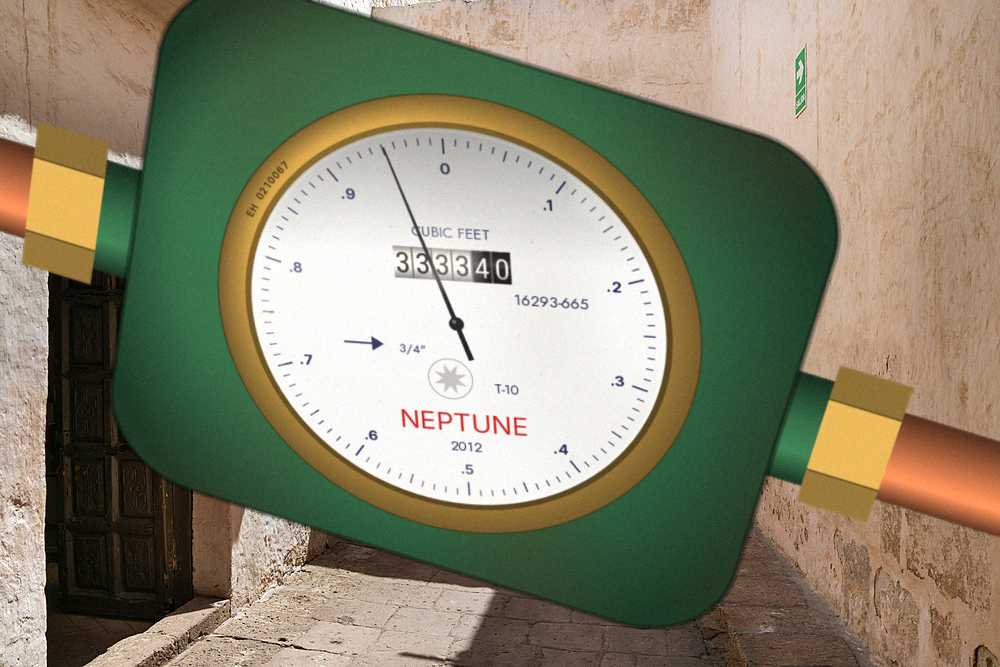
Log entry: 333339.95 ft³
